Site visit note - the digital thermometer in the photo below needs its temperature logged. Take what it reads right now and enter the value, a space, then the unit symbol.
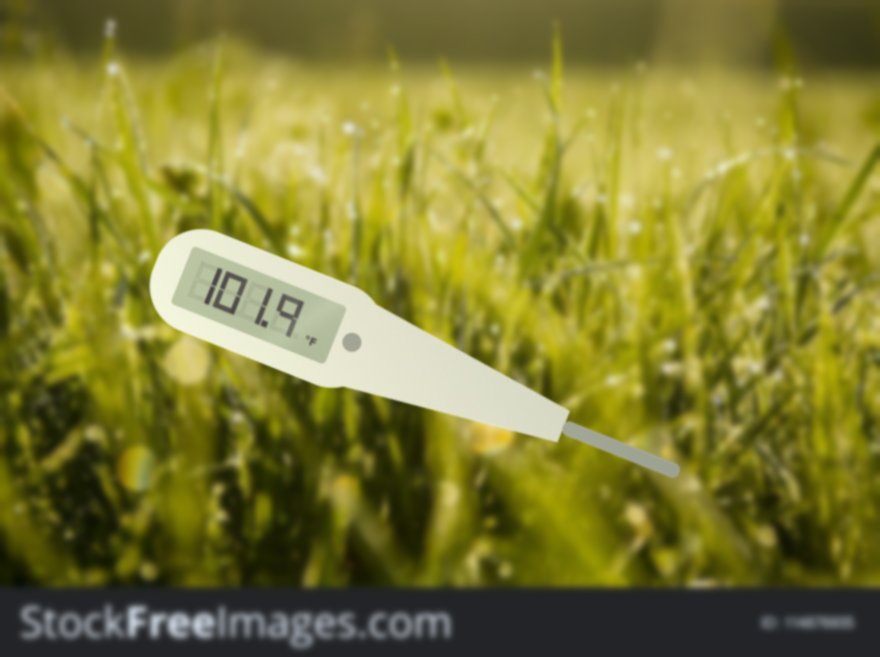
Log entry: 101.9 °F
